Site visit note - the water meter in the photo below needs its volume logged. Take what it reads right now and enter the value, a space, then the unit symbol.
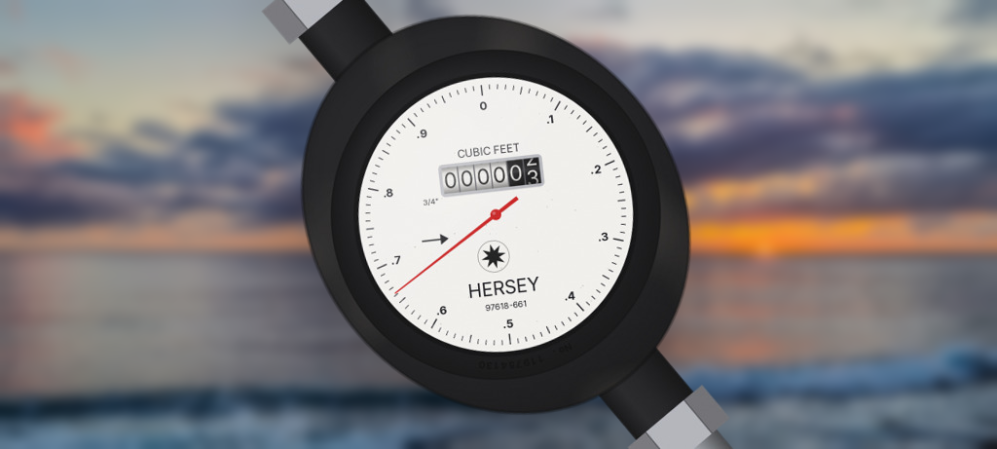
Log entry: 2.66 ft³
